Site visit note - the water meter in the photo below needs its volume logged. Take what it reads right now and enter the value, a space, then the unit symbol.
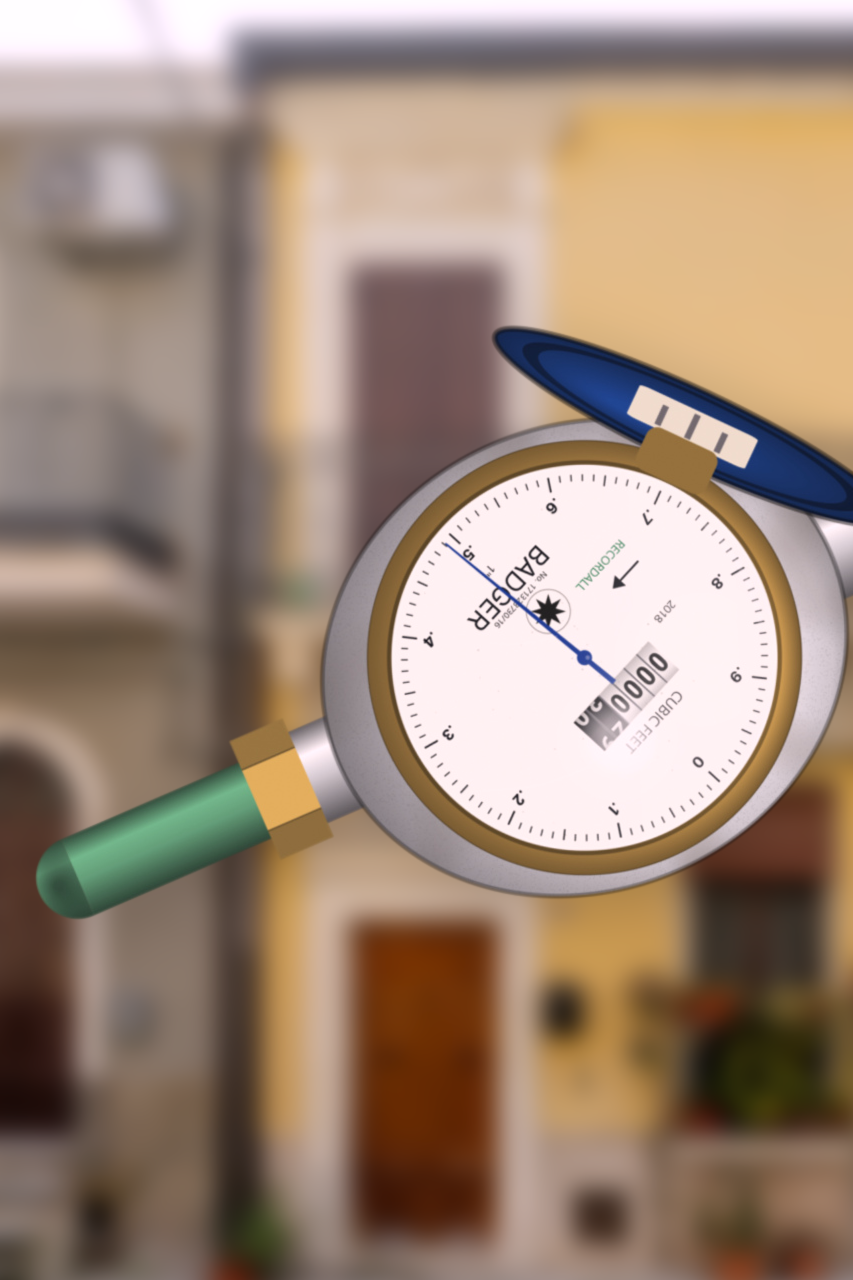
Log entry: 29.49 ft³
